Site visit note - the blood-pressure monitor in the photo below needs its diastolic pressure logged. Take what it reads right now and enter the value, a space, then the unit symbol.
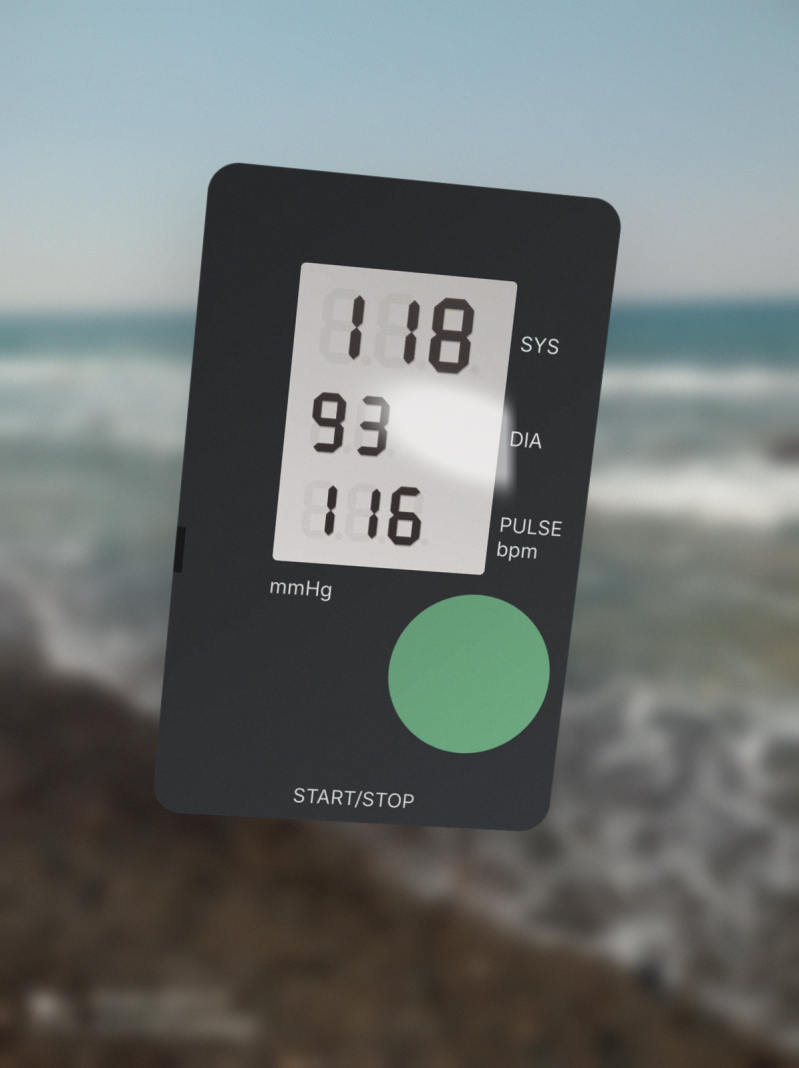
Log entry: 93 mmHg
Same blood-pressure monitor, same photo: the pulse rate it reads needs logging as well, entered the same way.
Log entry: 116 bpm
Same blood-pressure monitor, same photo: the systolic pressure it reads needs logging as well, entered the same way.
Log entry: 118 mmHg
